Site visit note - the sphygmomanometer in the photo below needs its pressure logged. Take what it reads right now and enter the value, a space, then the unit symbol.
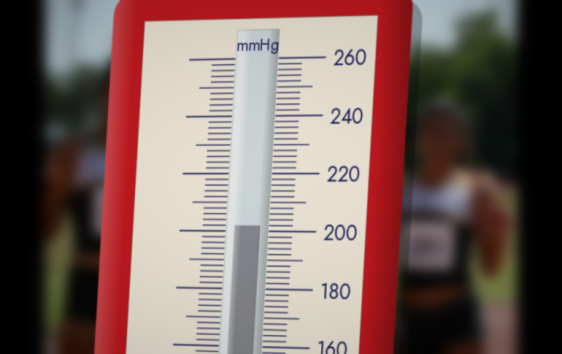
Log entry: 202 mmHg
